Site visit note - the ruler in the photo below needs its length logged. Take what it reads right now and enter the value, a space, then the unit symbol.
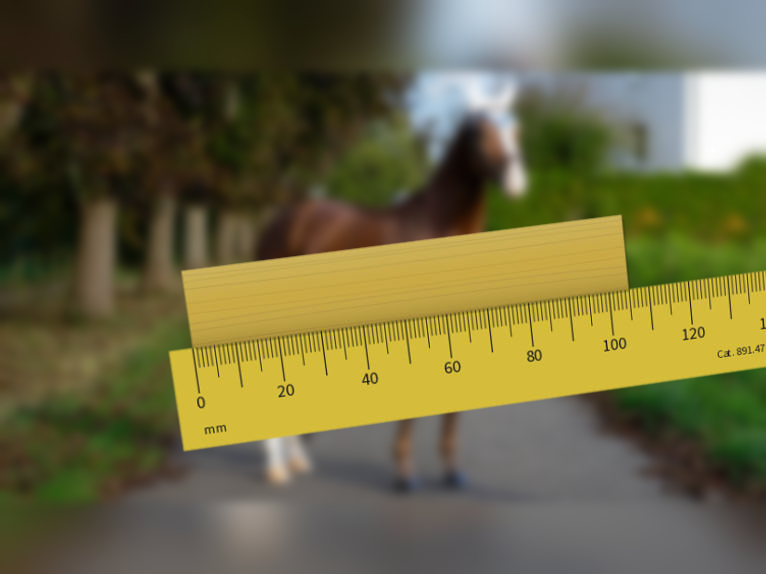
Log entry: 105 mm
